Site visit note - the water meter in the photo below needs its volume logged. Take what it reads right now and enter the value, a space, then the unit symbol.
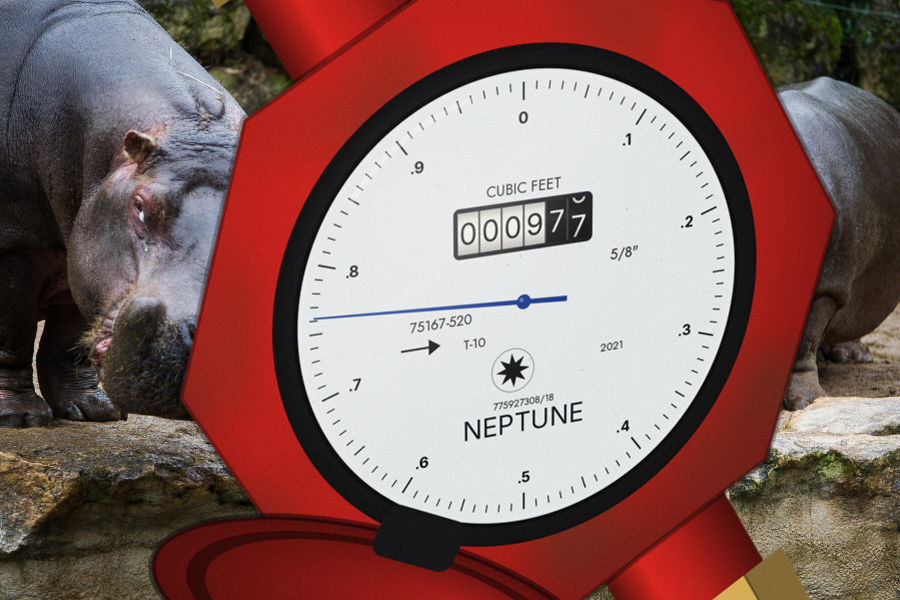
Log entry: 976.76 ft³
